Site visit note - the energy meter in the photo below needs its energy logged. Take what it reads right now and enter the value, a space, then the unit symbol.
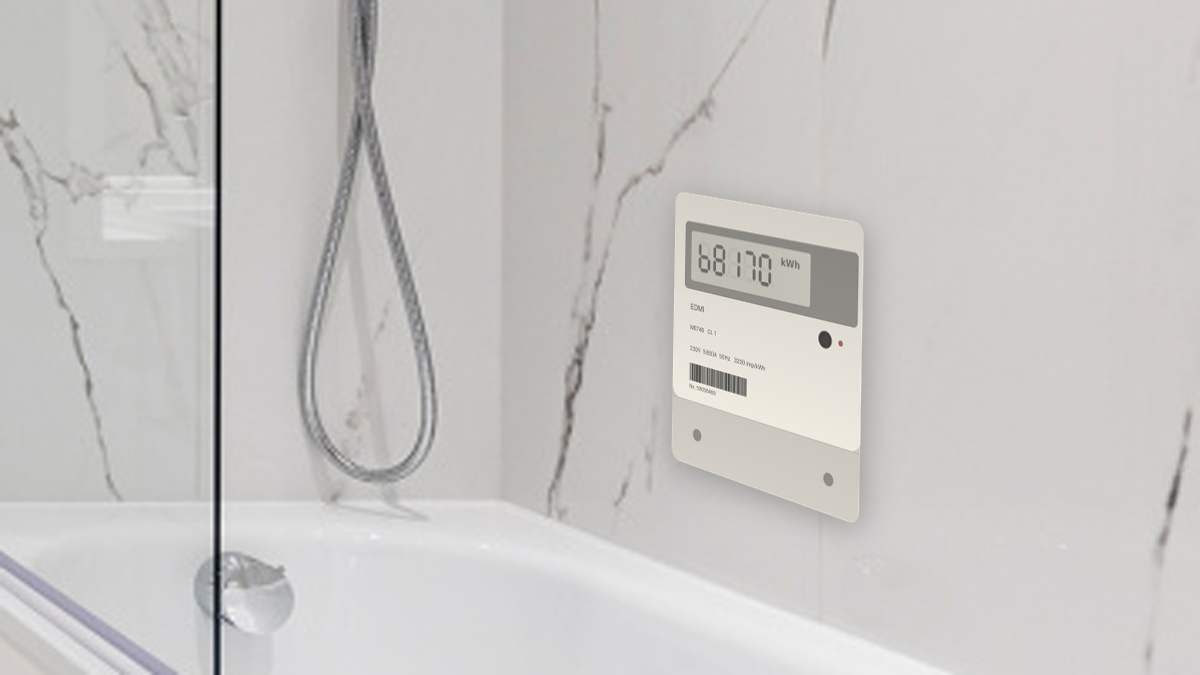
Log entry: 68170 kWh
